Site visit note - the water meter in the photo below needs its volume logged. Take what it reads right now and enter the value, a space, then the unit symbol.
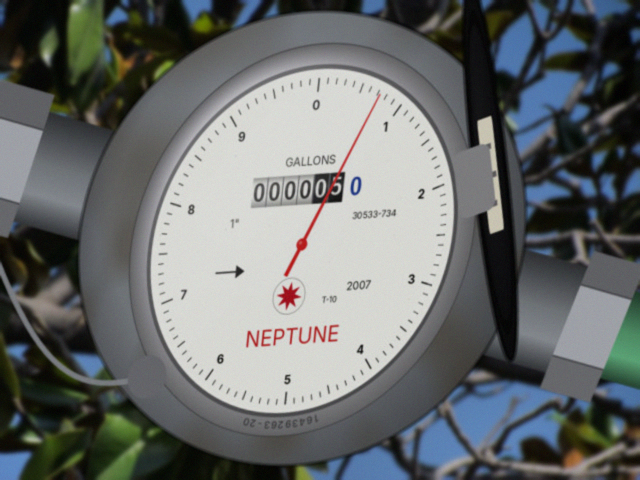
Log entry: 50.7 gal
